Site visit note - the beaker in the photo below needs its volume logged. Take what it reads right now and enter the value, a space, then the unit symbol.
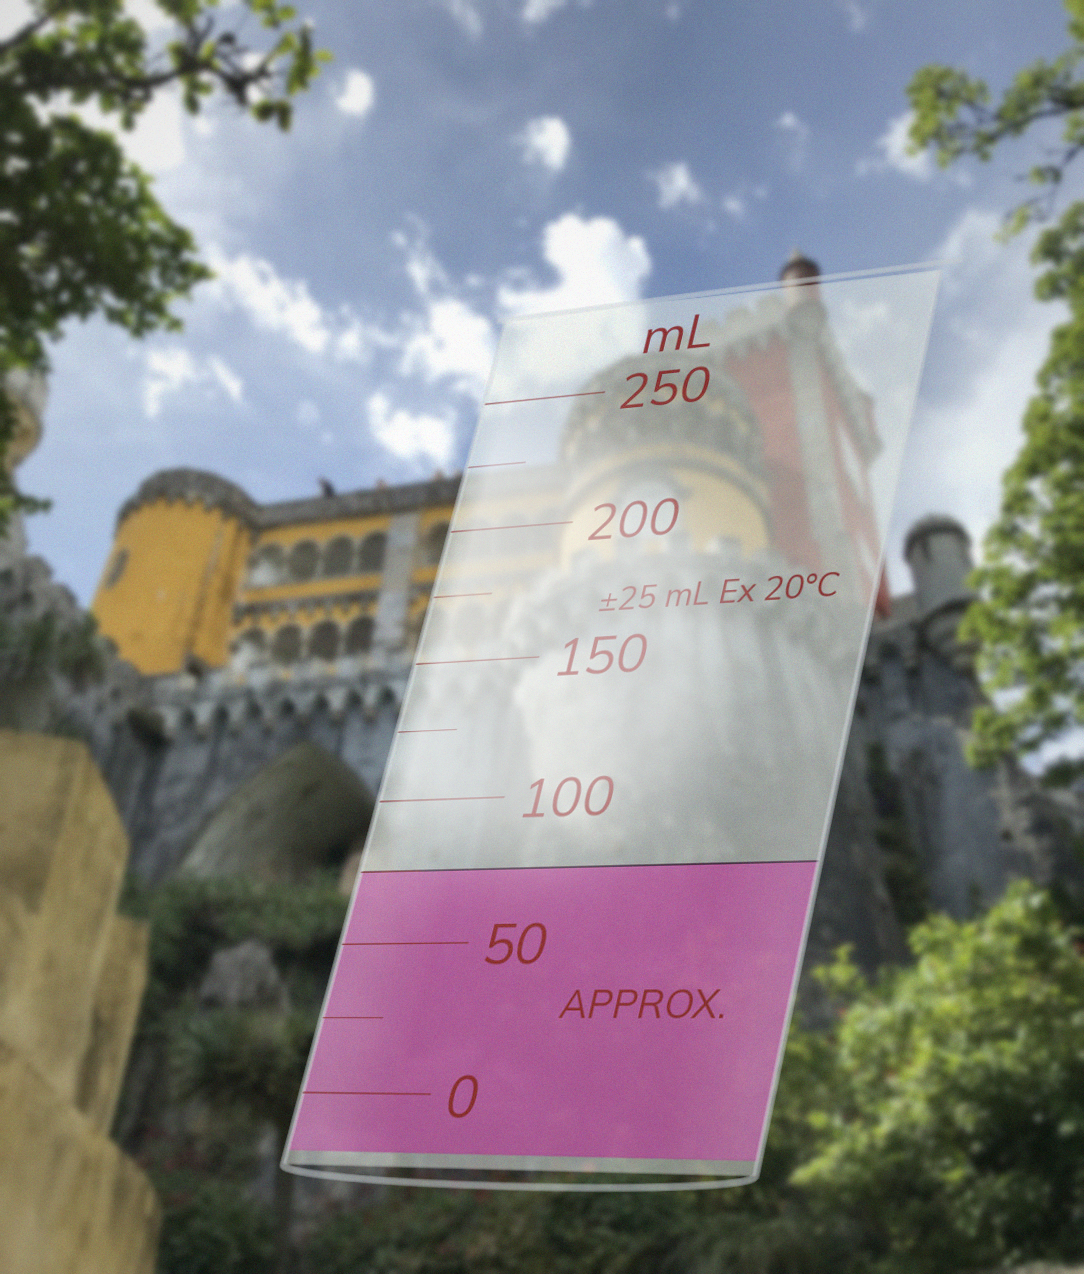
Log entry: 75 mL
